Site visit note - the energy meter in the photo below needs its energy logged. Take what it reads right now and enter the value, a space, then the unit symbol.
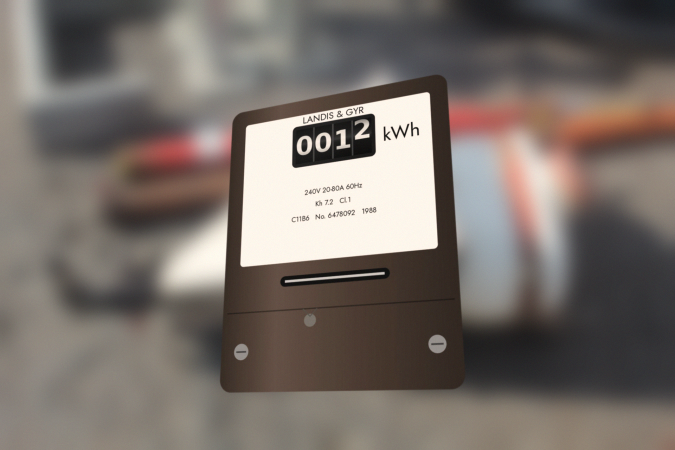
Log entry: 12 kWh
